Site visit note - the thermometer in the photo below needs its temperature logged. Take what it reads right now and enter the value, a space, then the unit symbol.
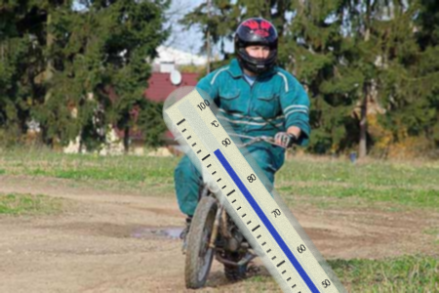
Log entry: 90 °C
